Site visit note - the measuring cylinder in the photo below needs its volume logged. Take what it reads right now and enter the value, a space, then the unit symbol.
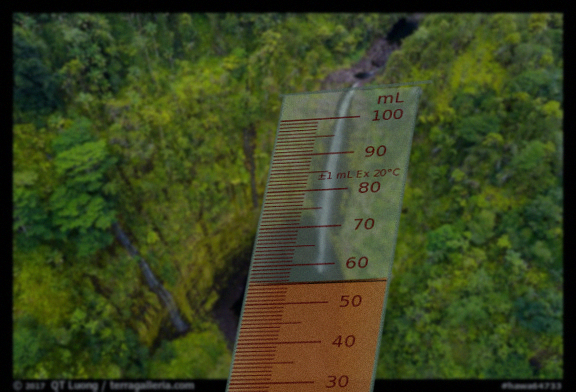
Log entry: 55 mL
